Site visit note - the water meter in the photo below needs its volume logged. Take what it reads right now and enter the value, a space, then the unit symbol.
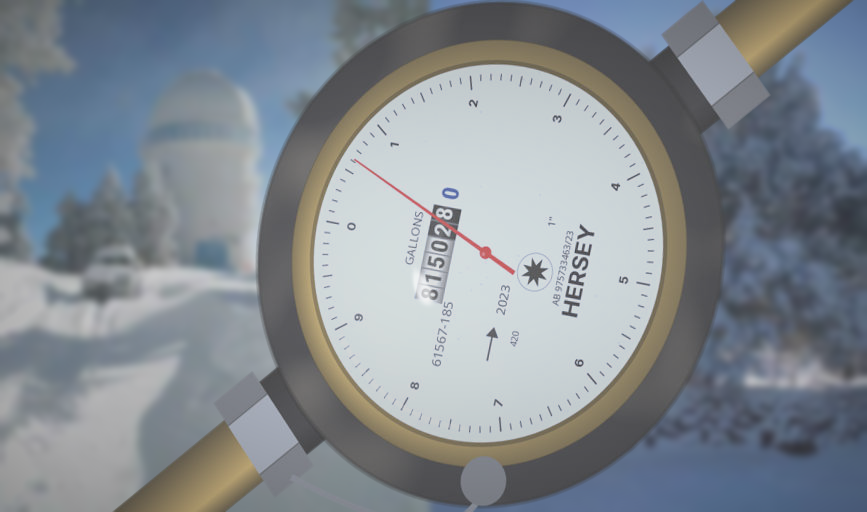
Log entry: 8150280.6 gal
